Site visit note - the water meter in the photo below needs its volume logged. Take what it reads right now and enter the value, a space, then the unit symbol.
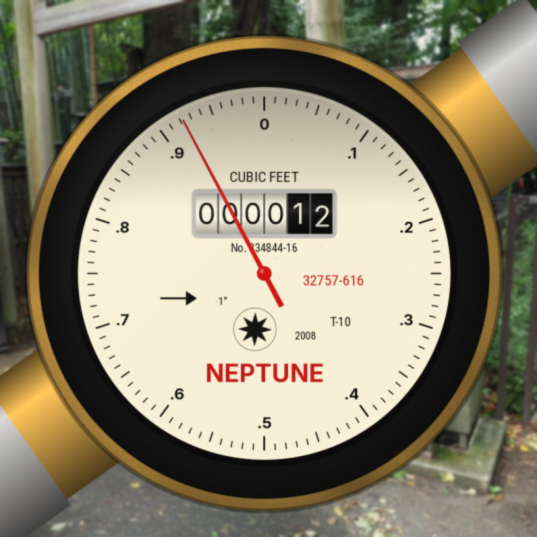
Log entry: 11.92 ft³
